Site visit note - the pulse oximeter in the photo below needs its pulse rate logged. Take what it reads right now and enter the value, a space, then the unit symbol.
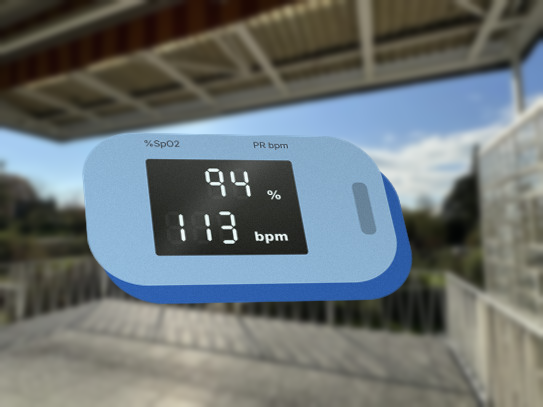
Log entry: 113 bpm
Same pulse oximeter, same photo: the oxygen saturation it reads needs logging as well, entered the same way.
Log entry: 94 %
